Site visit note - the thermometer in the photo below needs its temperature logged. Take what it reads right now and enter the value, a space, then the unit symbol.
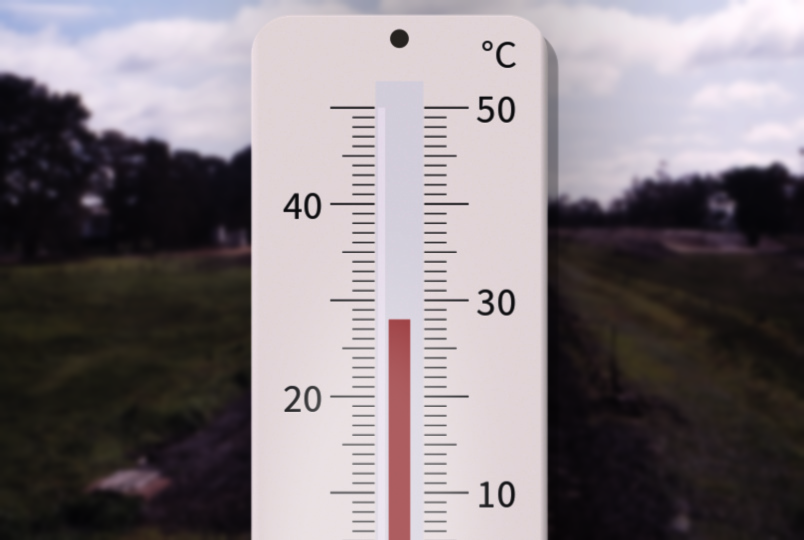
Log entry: 28 °C
